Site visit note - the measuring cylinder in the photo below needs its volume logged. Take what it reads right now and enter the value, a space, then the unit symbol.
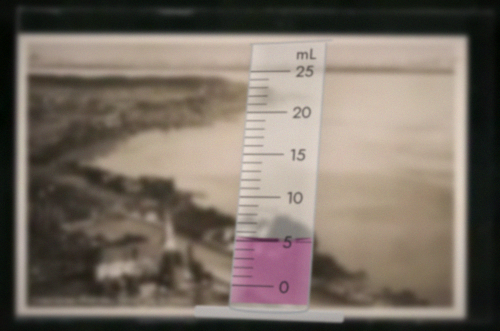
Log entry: 5 mL
